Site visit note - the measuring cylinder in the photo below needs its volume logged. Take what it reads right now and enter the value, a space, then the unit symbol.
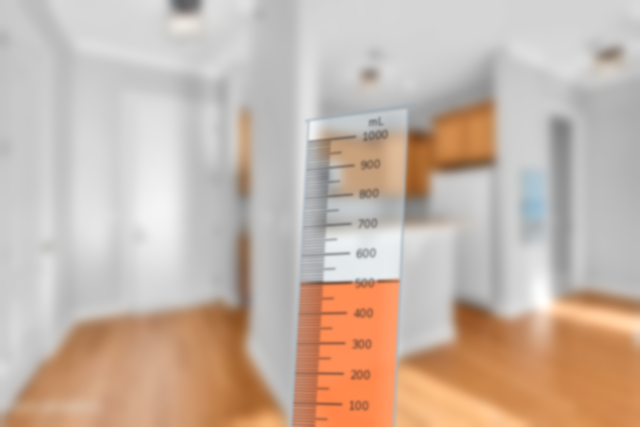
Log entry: 500 mL
